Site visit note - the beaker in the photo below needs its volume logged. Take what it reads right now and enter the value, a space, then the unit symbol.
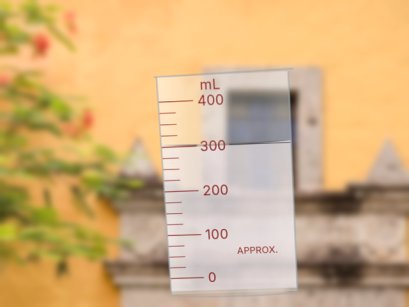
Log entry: 300 mL
